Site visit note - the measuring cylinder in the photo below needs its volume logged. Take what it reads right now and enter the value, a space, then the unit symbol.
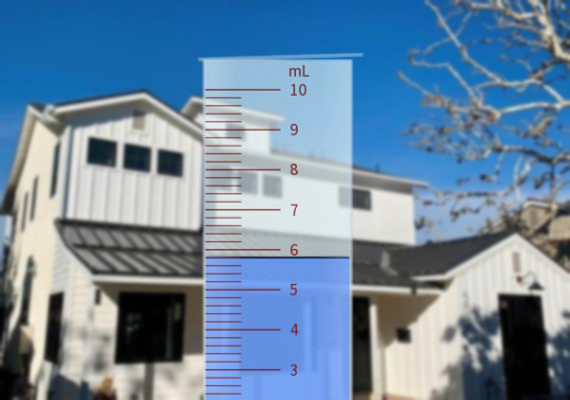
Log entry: 5.8 mL
